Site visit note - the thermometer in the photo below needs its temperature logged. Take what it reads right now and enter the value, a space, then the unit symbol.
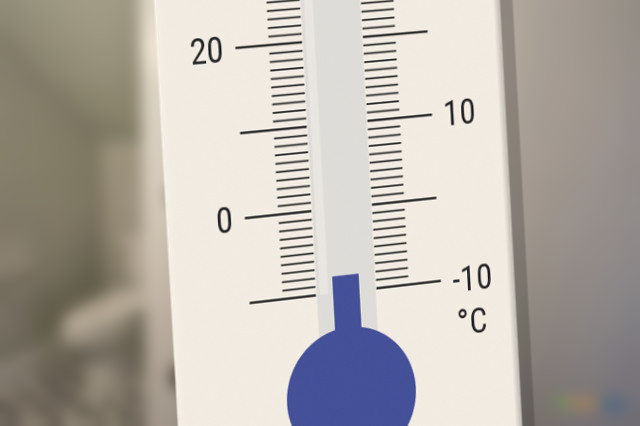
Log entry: -8 °C
